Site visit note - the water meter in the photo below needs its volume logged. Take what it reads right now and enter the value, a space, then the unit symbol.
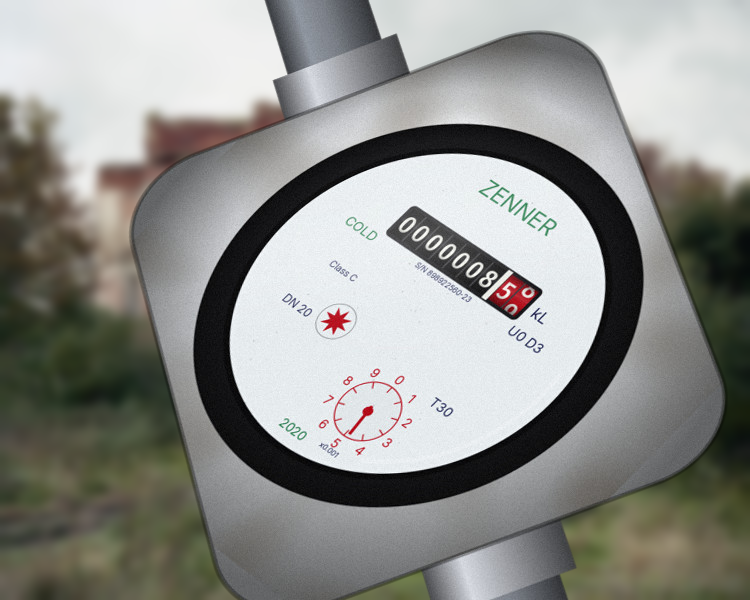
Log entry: 8.584 kL
